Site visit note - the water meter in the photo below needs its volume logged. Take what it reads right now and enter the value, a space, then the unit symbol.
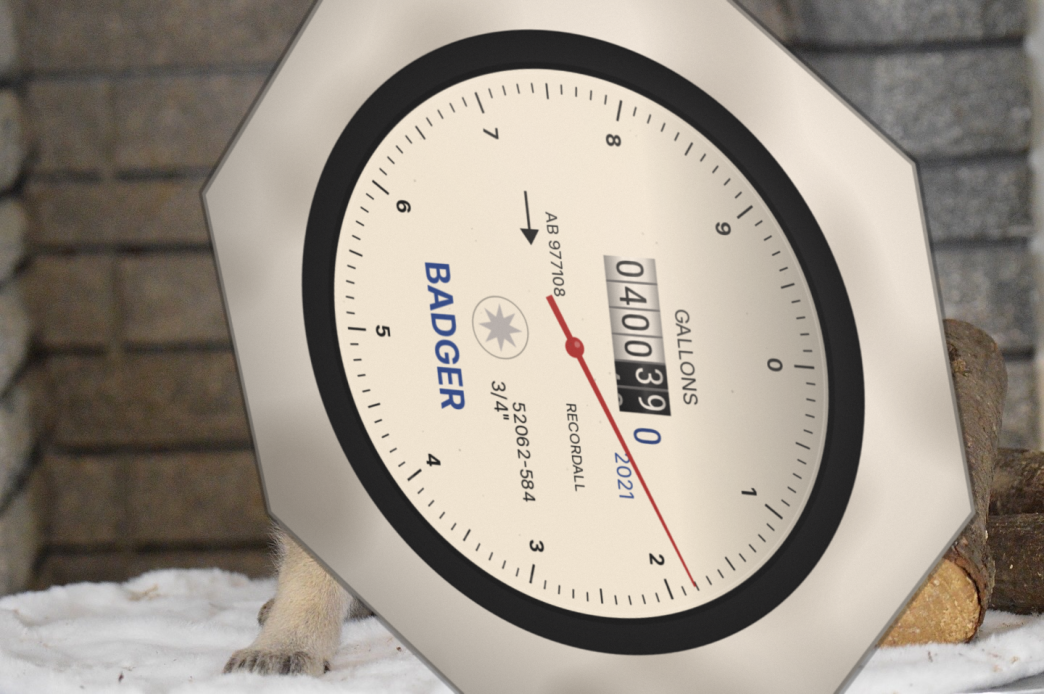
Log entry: 400391.8 gal
